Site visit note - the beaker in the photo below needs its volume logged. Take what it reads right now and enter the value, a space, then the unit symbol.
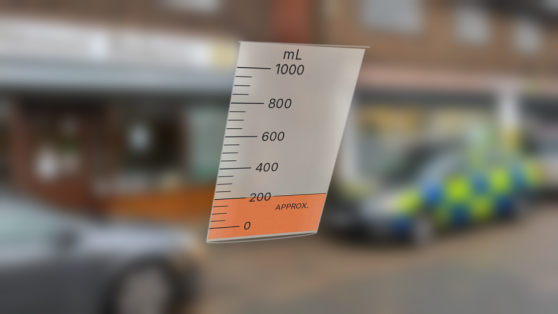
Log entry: 200 mL
